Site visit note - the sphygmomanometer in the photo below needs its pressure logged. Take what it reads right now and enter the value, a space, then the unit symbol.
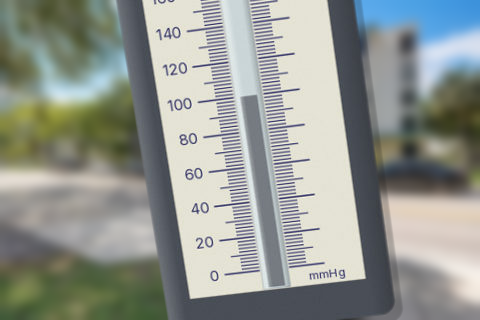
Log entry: 100 mmHg
